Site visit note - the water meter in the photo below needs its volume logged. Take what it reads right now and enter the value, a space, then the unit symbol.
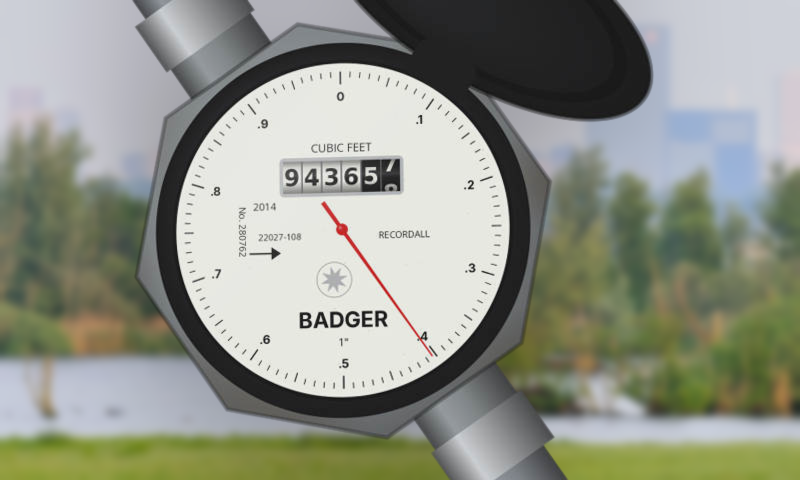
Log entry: 943657.40 ft³
